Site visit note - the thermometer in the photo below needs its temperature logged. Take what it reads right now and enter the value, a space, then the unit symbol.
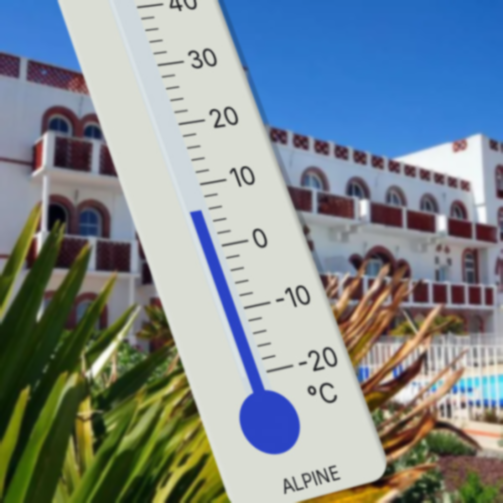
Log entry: 6 °C
